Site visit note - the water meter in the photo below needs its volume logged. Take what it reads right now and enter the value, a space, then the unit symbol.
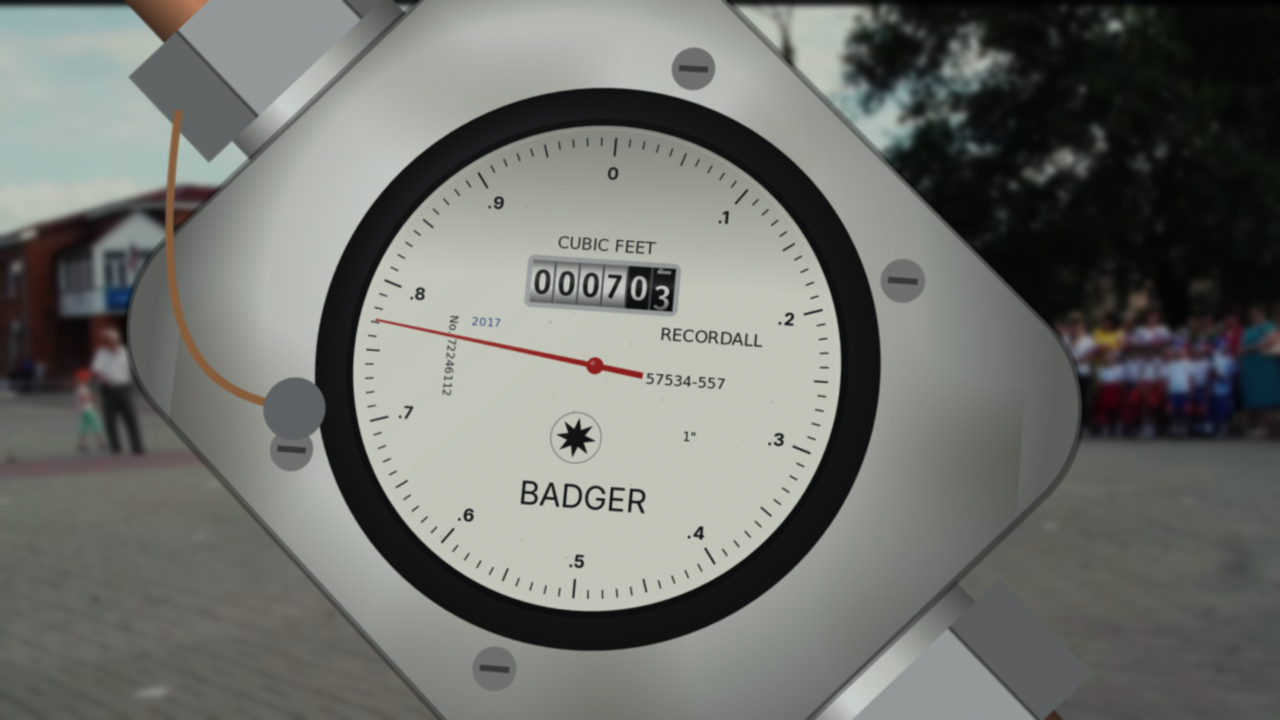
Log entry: 702.77 ft³
